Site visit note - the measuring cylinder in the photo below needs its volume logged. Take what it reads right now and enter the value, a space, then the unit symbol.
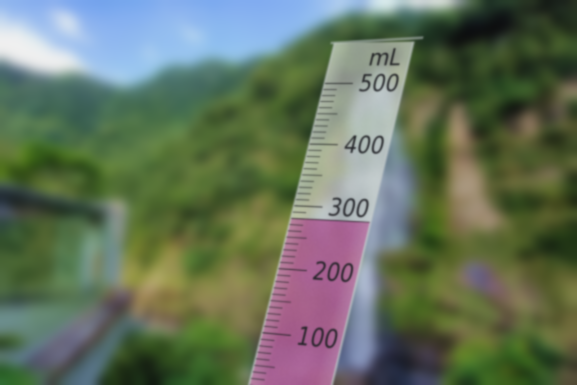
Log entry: 280 mL
